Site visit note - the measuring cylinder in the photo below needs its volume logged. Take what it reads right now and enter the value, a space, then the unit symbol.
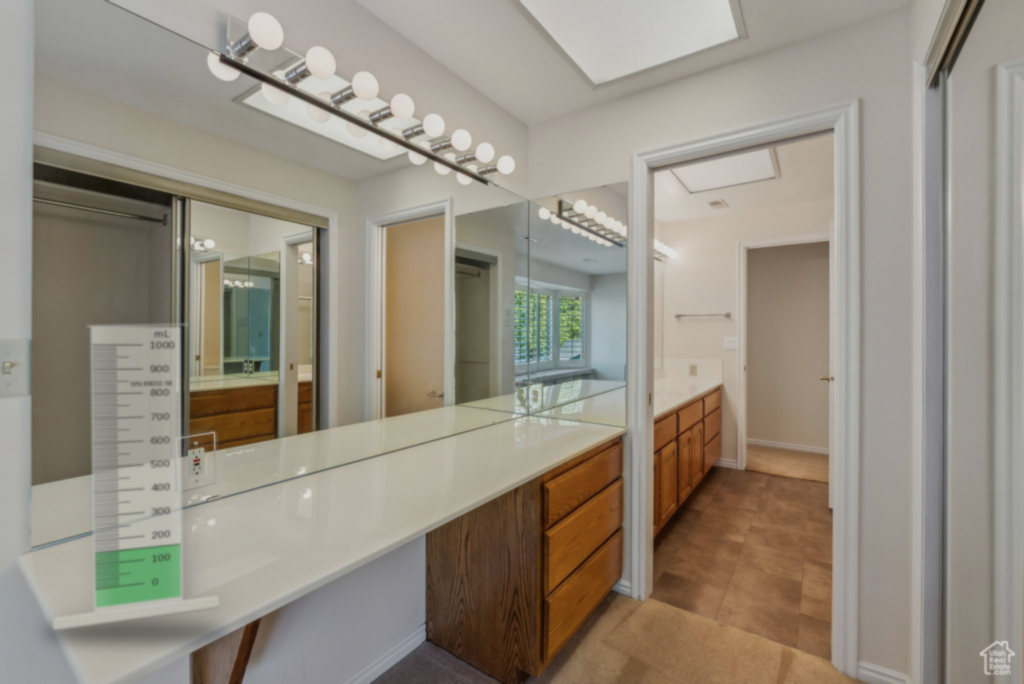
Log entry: 150 mL
